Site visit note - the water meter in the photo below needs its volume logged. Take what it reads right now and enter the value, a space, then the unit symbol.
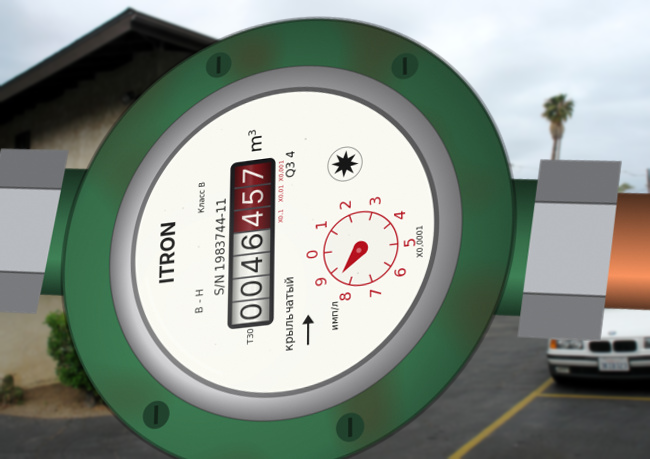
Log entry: 46.4578 m³
